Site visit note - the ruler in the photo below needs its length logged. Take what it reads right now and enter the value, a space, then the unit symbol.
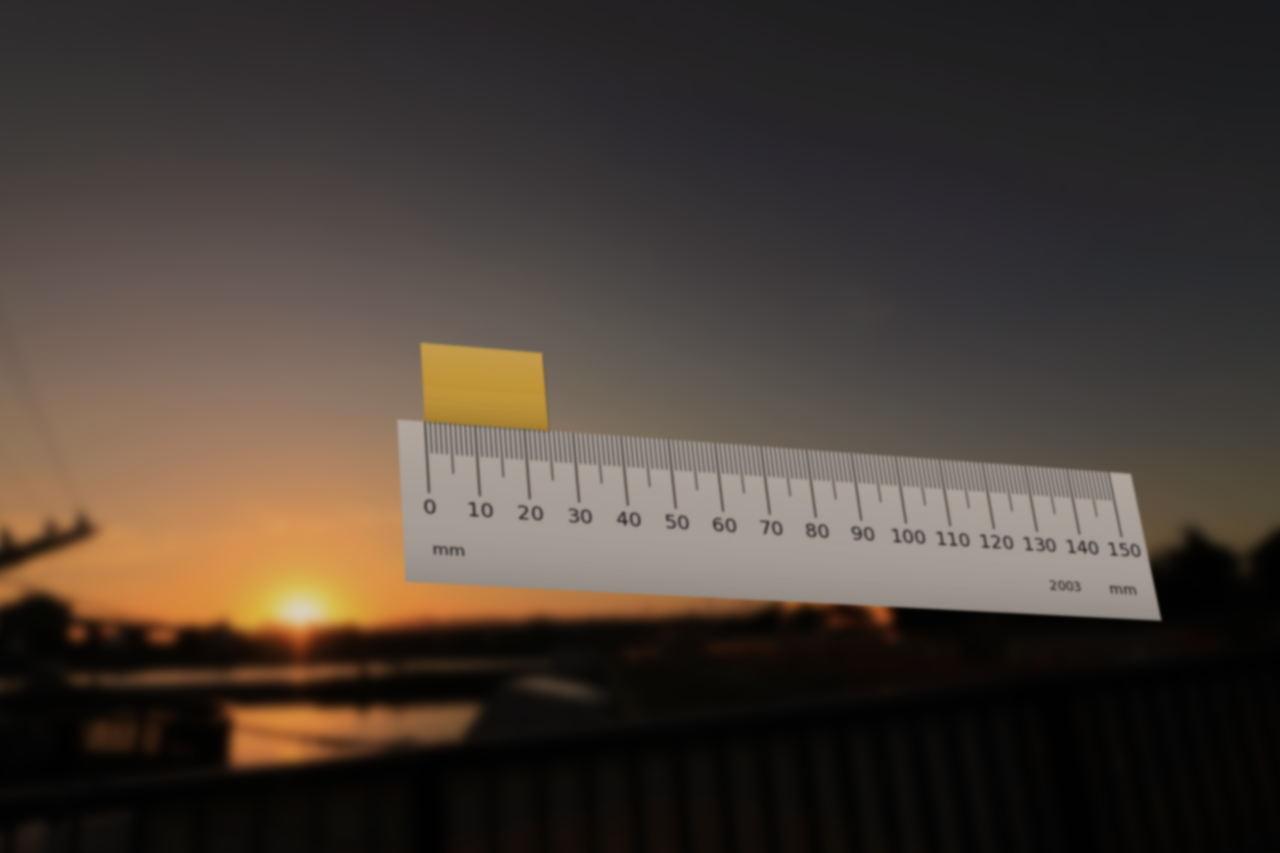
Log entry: 25 mm
